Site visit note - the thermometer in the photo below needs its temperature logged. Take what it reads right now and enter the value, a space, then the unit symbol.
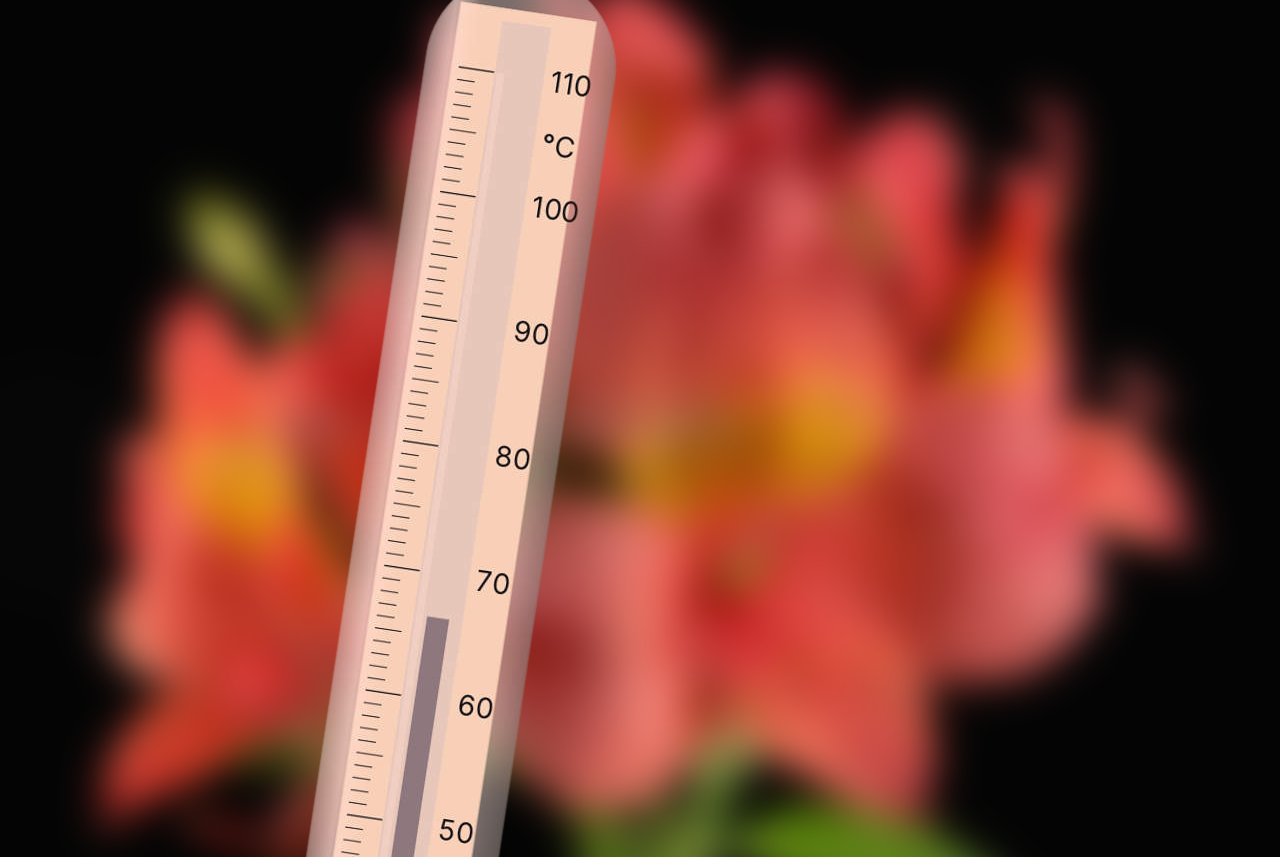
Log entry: 66.5 °C
